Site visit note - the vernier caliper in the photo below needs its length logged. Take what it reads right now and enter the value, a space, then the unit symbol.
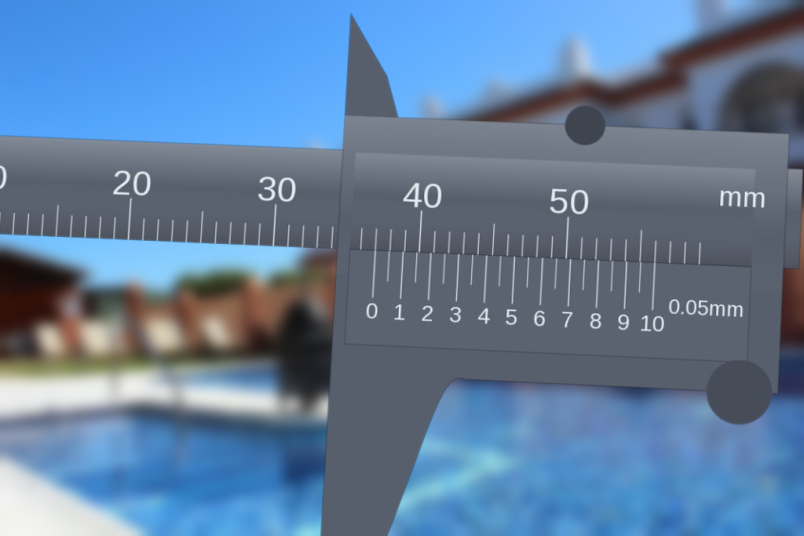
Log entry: 37.0 mm
